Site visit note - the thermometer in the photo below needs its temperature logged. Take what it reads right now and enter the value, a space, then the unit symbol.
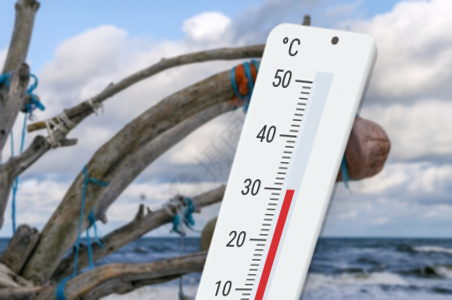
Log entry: 30 °C
